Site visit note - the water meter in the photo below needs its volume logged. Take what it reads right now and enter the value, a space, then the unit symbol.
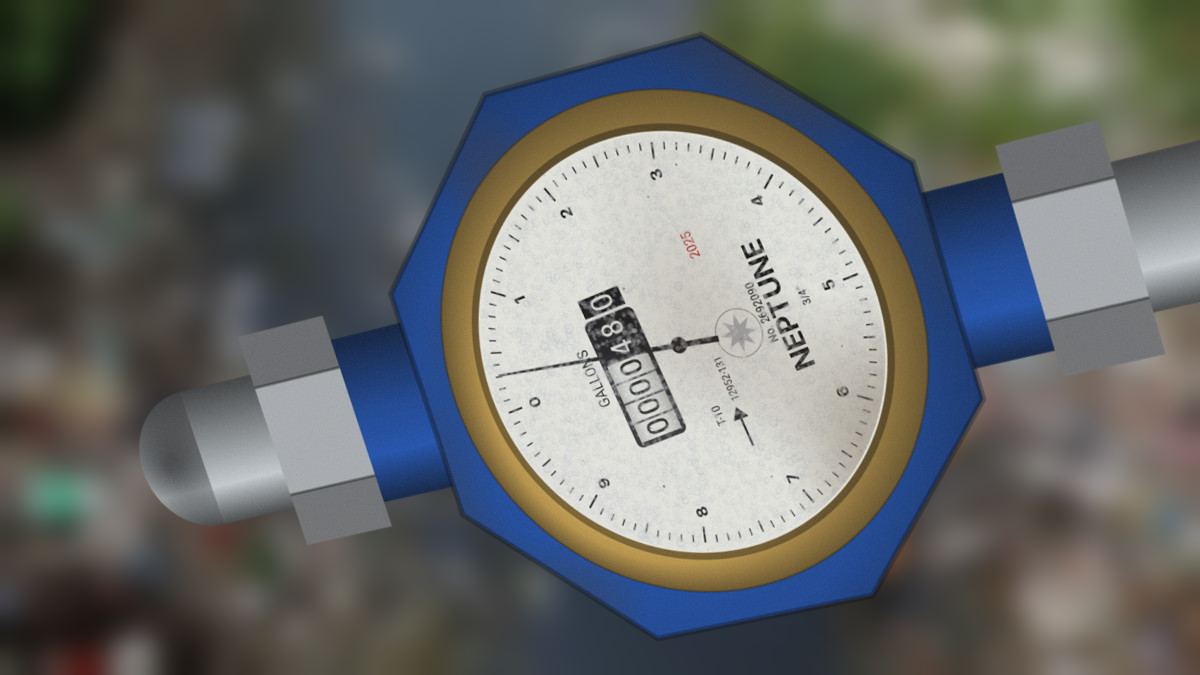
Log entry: 480.3 gal
